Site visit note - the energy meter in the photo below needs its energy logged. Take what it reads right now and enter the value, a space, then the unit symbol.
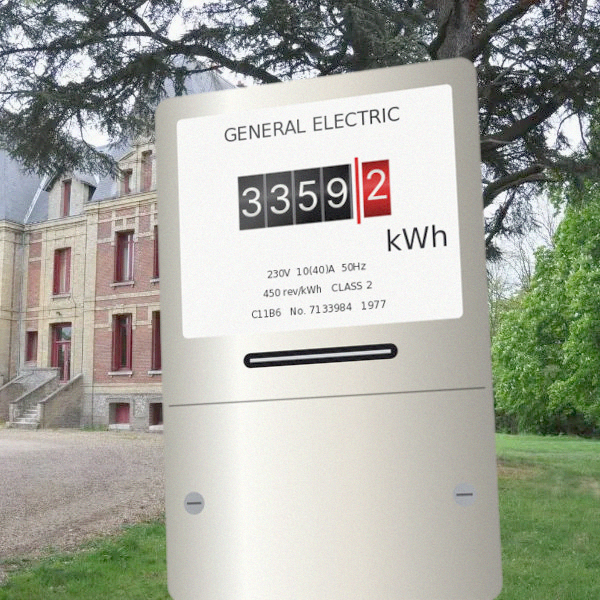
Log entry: 3359.2 kWh
